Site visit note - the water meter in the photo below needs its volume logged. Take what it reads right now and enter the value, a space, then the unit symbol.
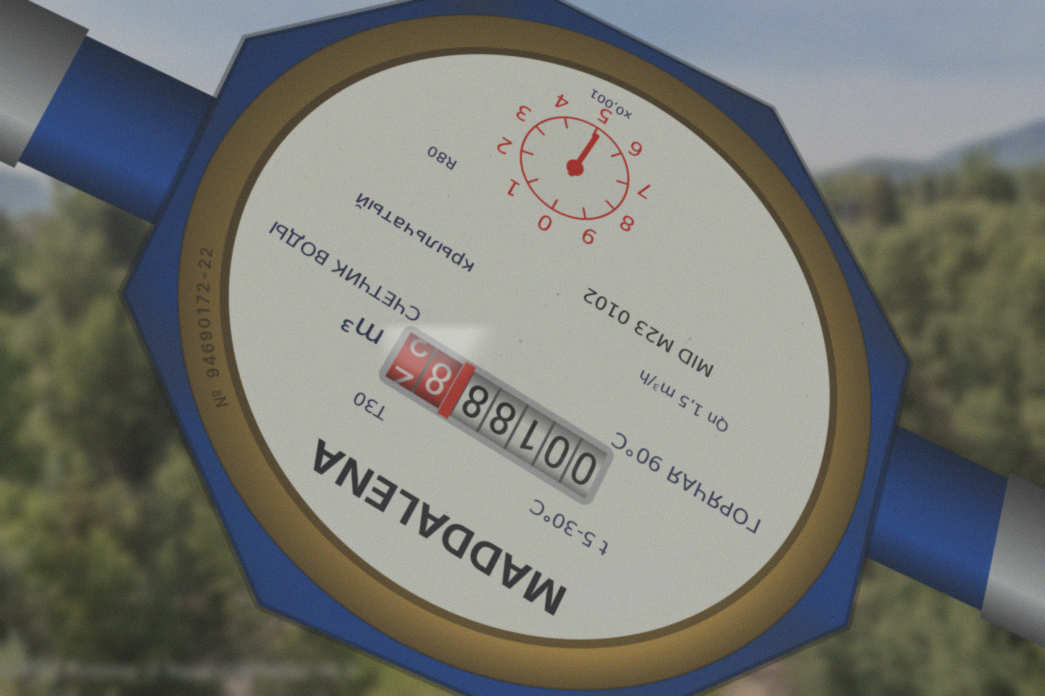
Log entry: 188.825 m³
